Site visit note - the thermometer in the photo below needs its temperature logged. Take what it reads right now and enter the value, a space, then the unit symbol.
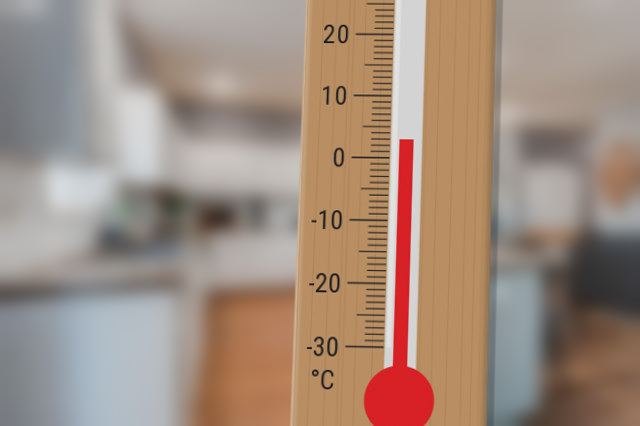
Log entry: 3 °C
